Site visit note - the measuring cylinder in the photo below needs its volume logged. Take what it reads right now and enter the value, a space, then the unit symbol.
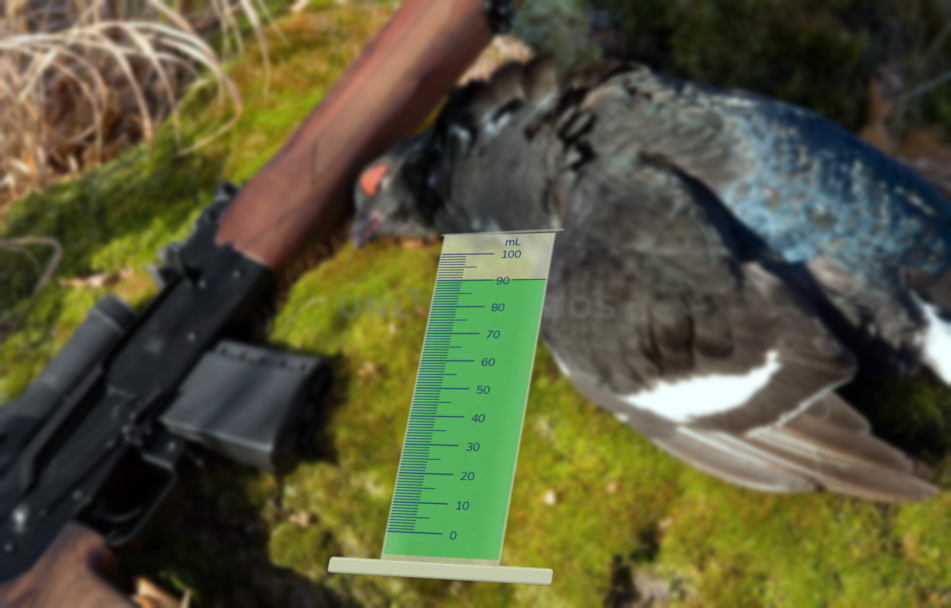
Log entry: 90 mL
